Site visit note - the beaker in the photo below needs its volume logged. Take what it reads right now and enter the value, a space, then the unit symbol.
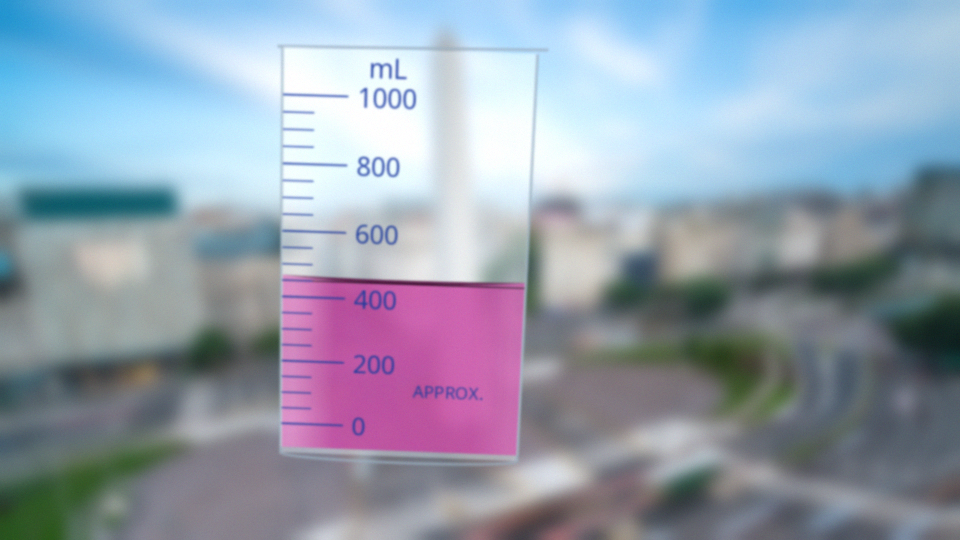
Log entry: 450 mL
